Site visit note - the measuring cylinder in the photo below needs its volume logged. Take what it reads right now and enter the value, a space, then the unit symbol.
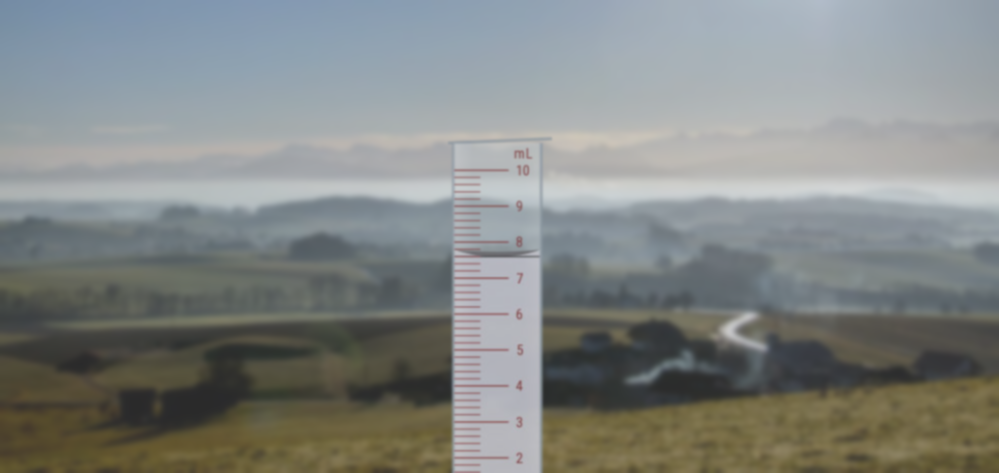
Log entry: 7.6 mL
